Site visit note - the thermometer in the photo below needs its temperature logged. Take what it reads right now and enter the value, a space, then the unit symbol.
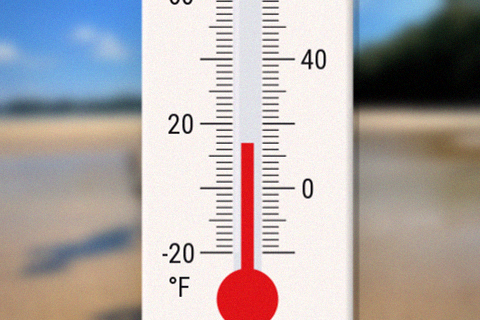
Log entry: 14 °F
